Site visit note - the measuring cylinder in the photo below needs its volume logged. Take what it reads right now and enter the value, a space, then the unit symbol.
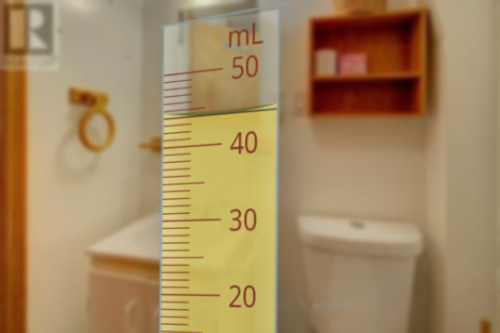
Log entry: 44 mL
